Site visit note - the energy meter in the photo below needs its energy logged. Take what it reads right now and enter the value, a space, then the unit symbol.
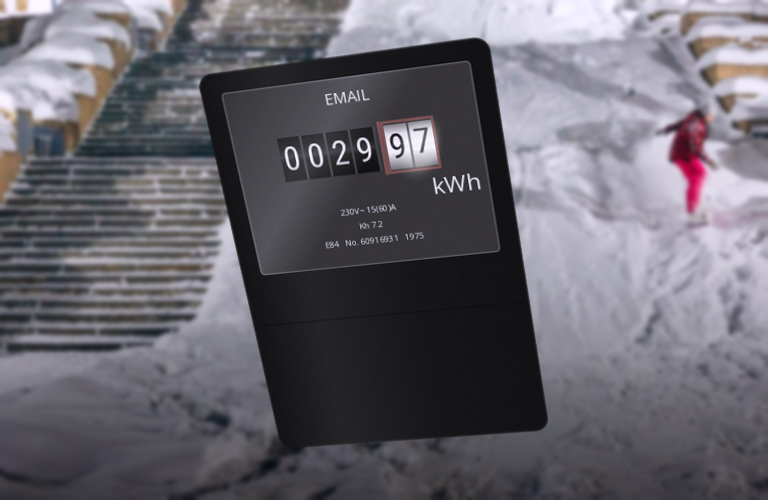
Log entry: 29.97 kWh
